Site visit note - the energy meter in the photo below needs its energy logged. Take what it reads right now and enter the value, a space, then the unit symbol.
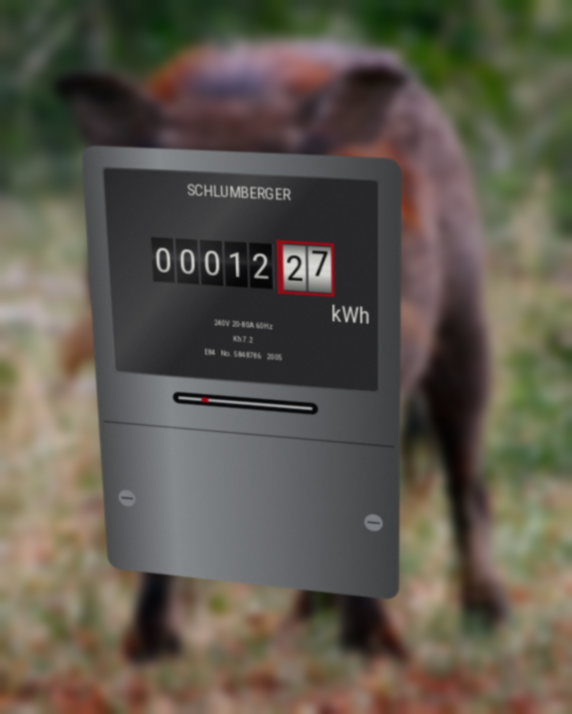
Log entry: 12.27 kWh
